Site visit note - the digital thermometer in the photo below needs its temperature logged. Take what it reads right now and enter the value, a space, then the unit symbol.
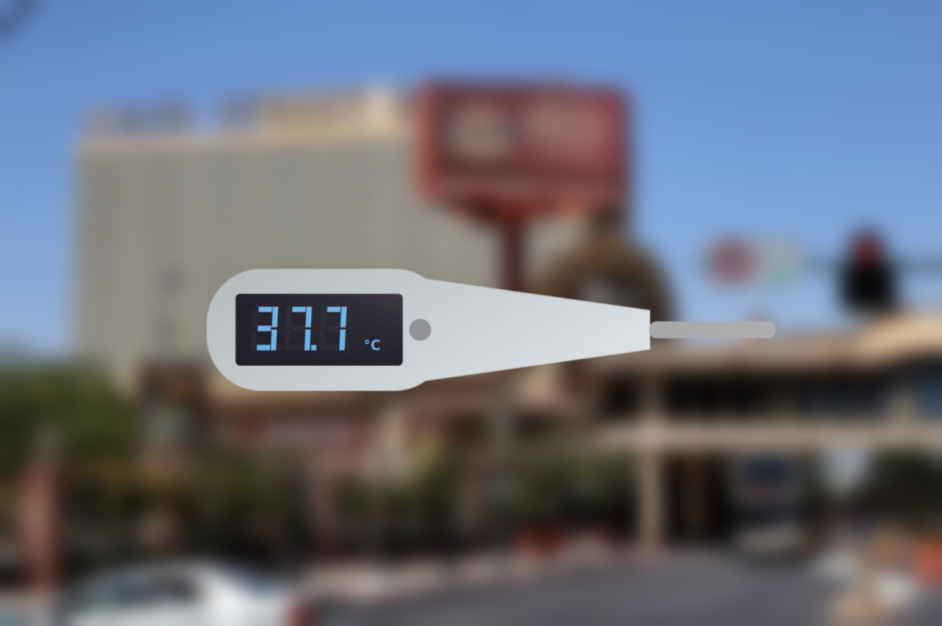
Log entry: 37.7 °C
